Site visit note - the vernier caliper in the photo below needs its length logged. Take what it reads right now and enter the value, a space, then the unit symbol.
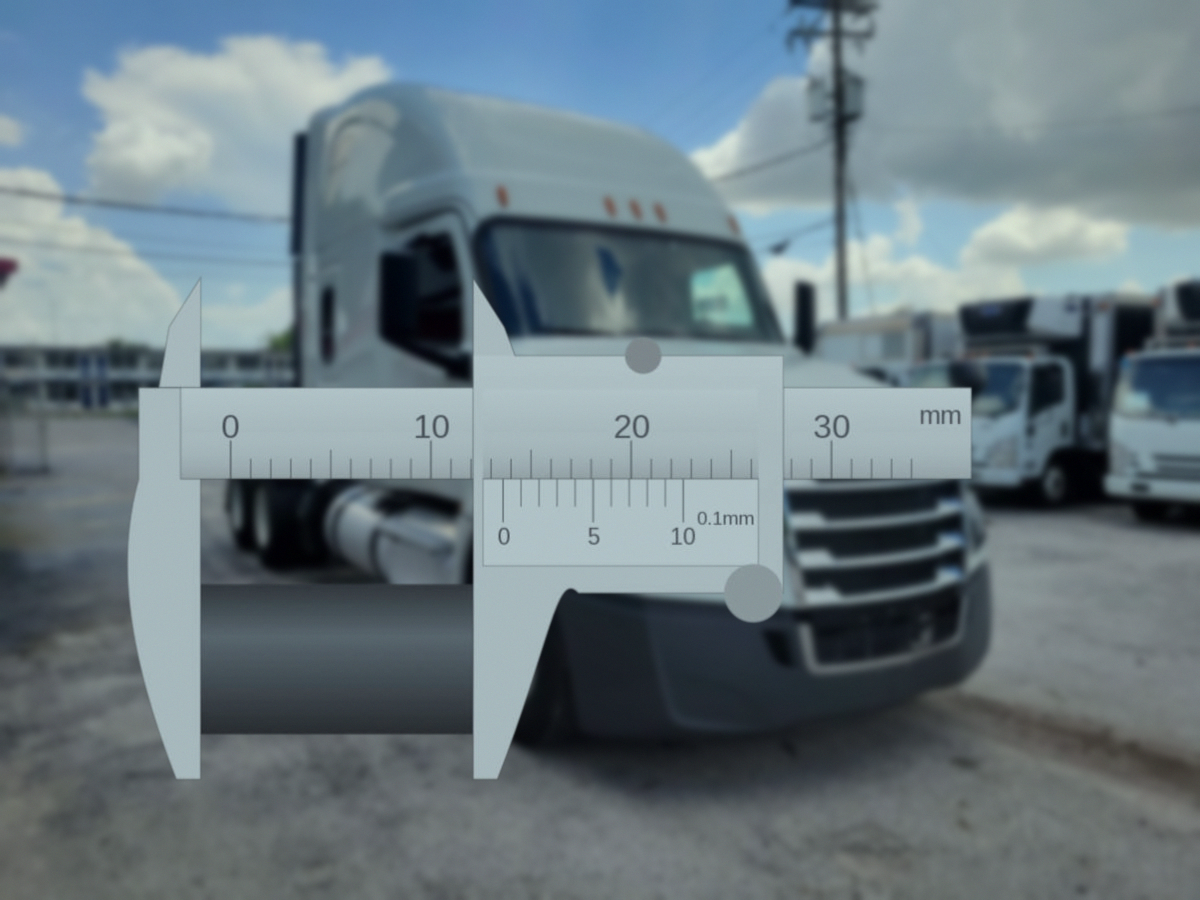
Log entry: 13.6 mm
